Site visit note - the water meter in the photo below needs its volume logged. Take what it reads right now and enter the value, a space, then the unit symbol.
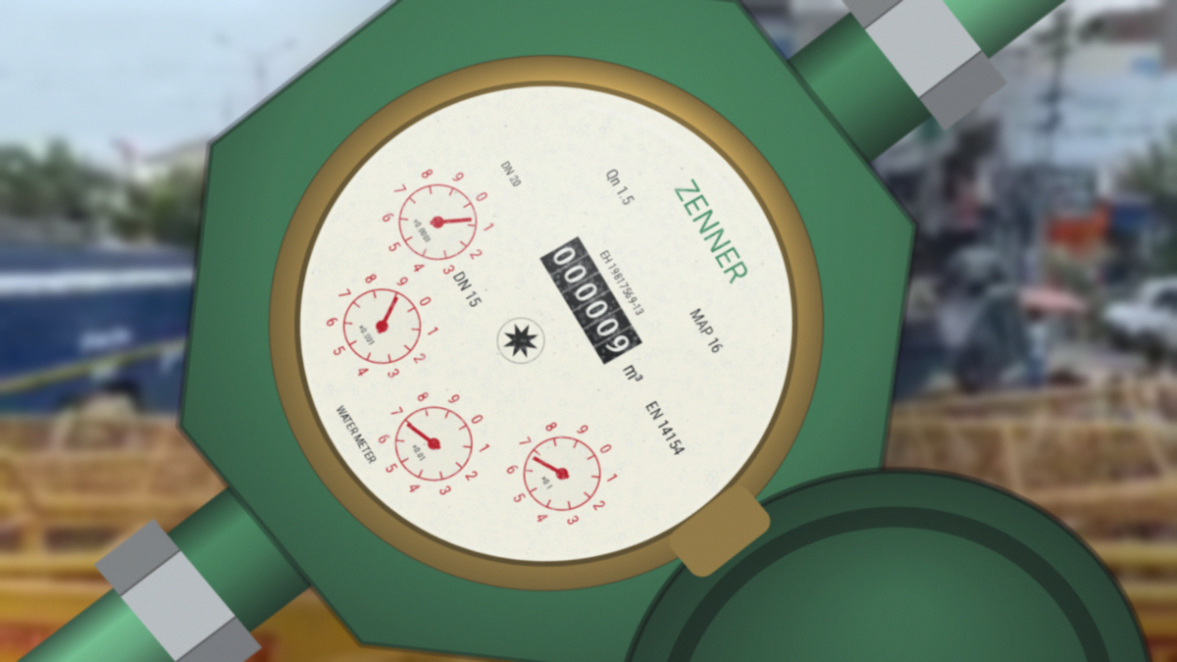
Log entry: 9.6690 m³
